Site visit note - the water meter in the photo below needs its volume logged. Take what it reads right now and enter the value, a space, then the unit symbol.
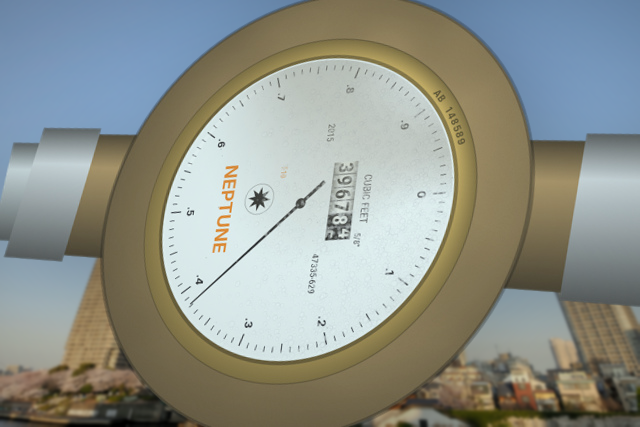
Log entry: 396784.38 ft³
